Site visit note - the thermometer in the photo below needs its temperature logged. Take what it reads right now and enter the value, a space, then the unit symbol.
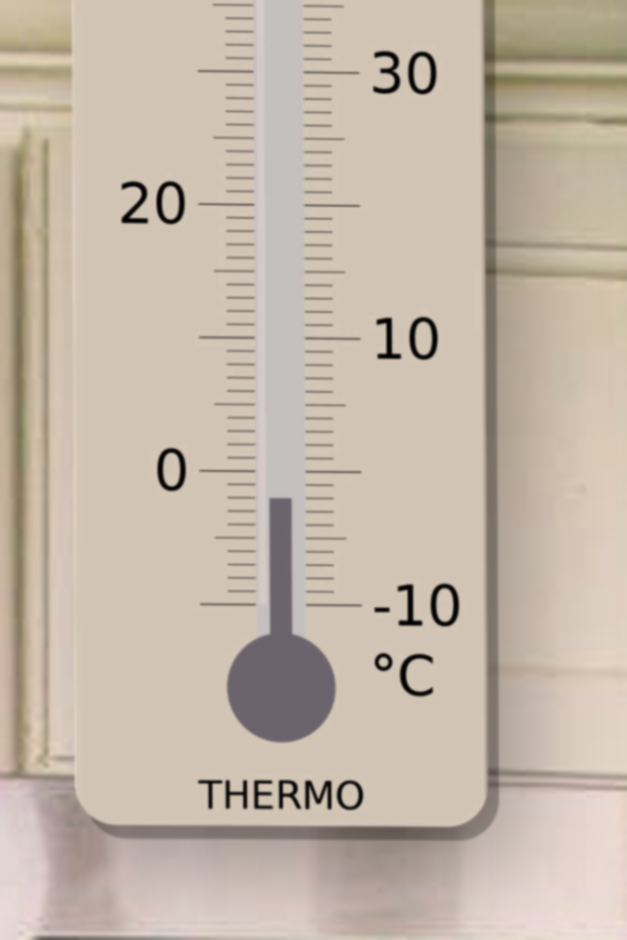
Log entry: -2 °C
